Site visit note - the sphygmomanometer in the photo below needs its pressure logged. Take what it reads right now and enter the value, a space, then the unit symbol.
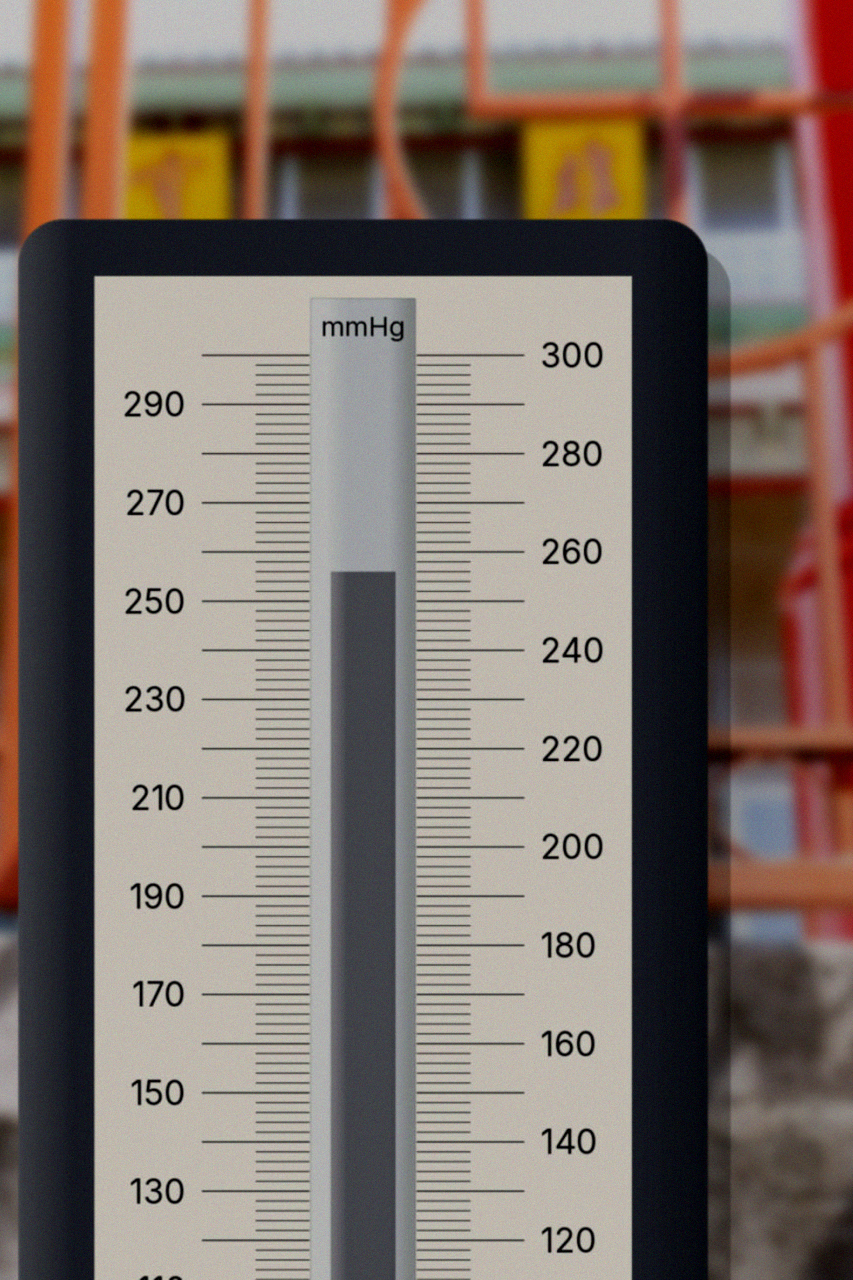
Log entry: 256 mmHg
